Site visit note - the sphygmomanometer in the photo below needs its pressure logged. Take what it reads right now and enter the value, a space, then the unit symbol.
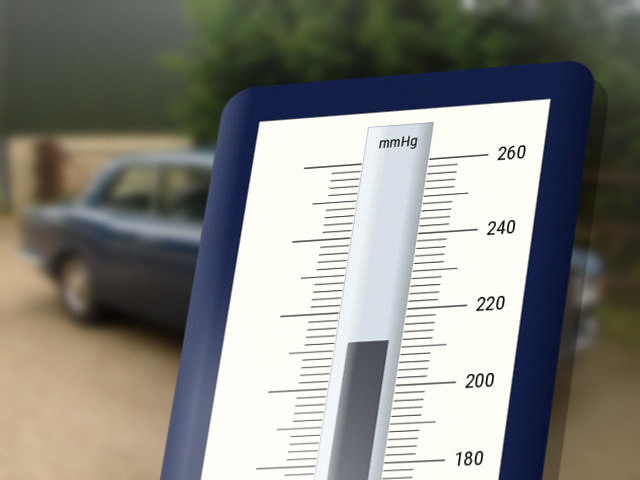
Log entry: 212 mmHg
